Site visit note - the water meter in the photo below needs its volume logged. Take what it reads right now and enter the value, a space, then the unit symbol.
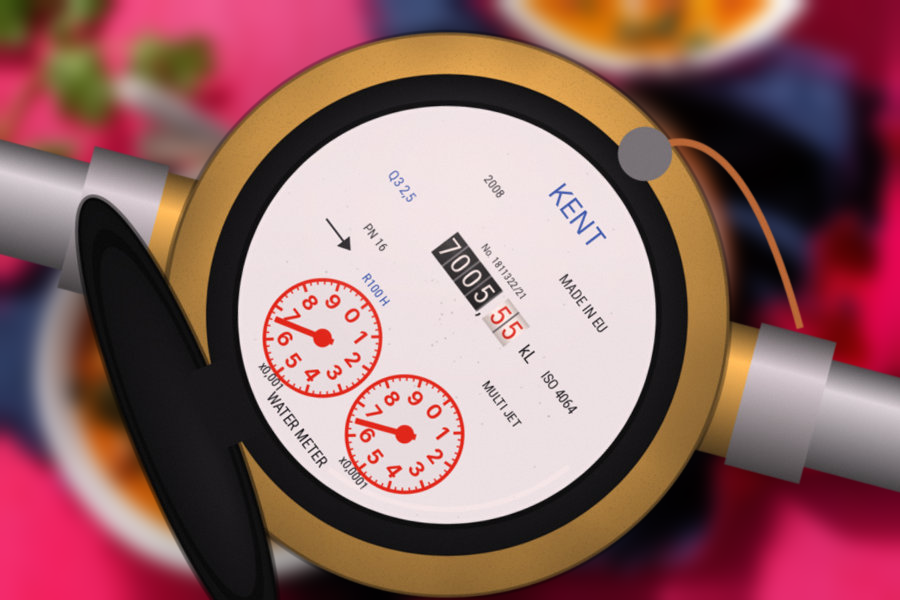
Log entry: 7005.5566 kL
